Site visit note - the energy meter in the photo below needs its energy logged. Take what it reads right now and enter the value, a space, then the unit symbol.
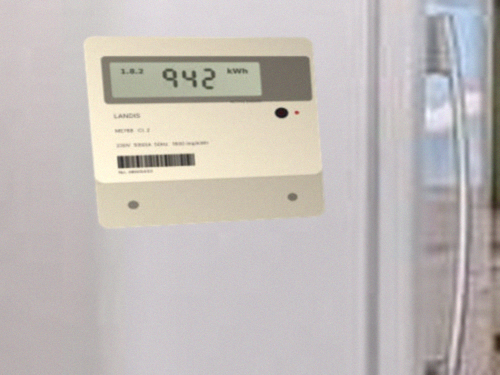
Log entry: 942 kWh
